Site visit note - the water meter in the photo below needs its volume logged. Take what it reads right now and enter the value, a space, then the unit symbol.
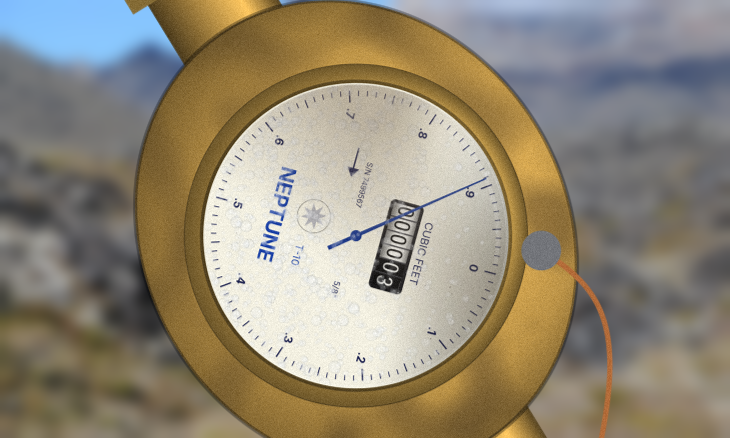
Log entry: 2.89 ft³
